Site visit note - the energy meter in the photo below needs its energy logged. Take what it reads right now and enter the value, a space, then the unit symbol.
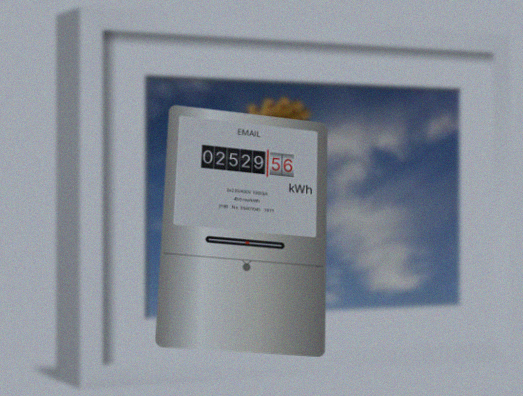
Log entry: 2529.56 kWh
